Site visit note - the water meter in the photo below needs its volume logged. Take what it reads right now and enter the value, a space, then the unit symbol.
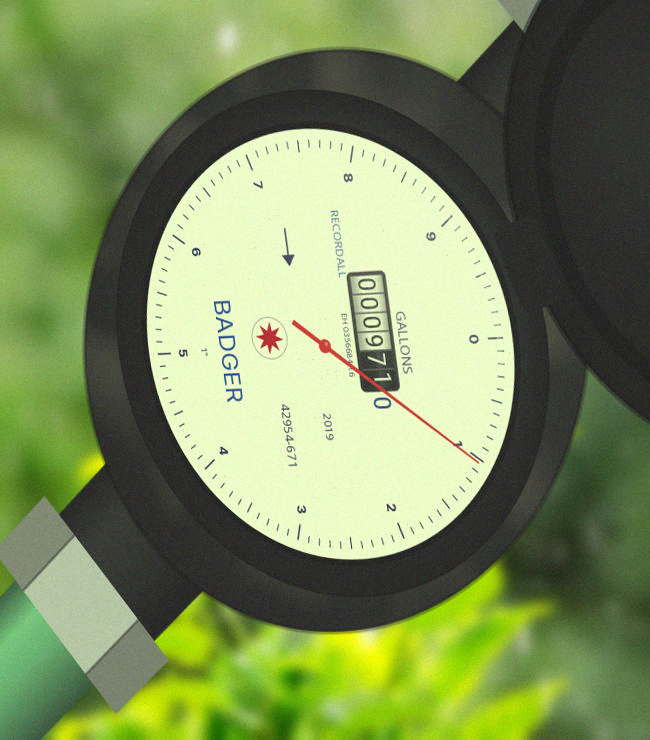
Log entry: 9711.0 gal
